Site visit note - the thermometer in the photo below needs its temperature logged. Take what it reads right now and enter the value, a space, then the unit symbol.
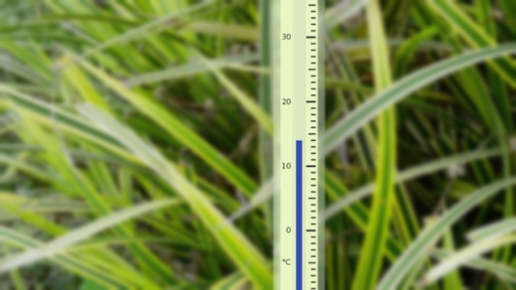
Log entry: 14 °C
